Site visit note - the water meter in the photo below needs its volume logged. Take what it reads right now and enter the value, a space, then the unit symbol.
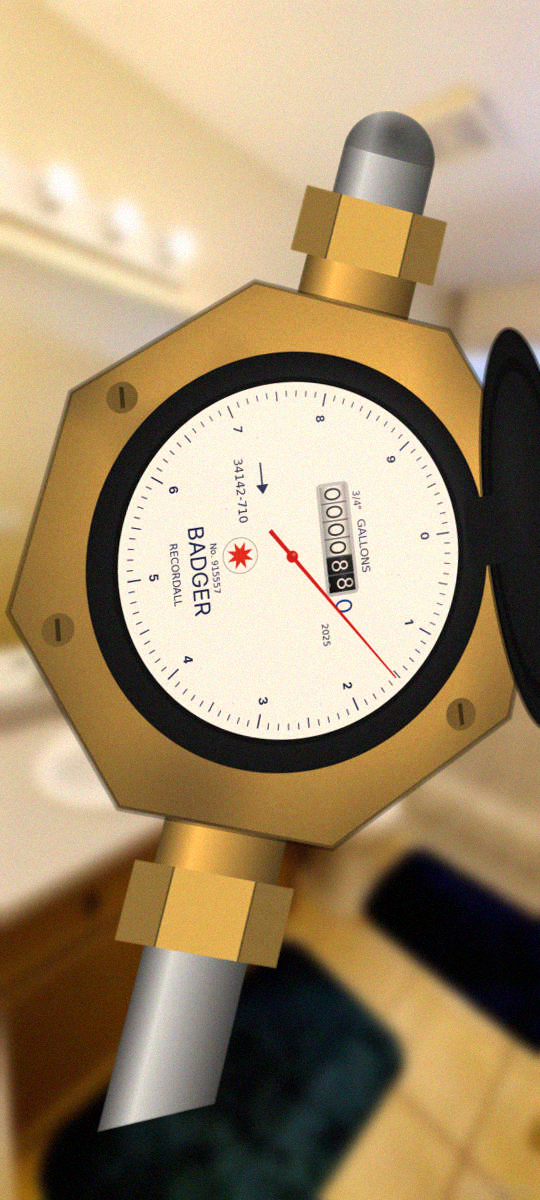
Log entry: 881.5 gal
